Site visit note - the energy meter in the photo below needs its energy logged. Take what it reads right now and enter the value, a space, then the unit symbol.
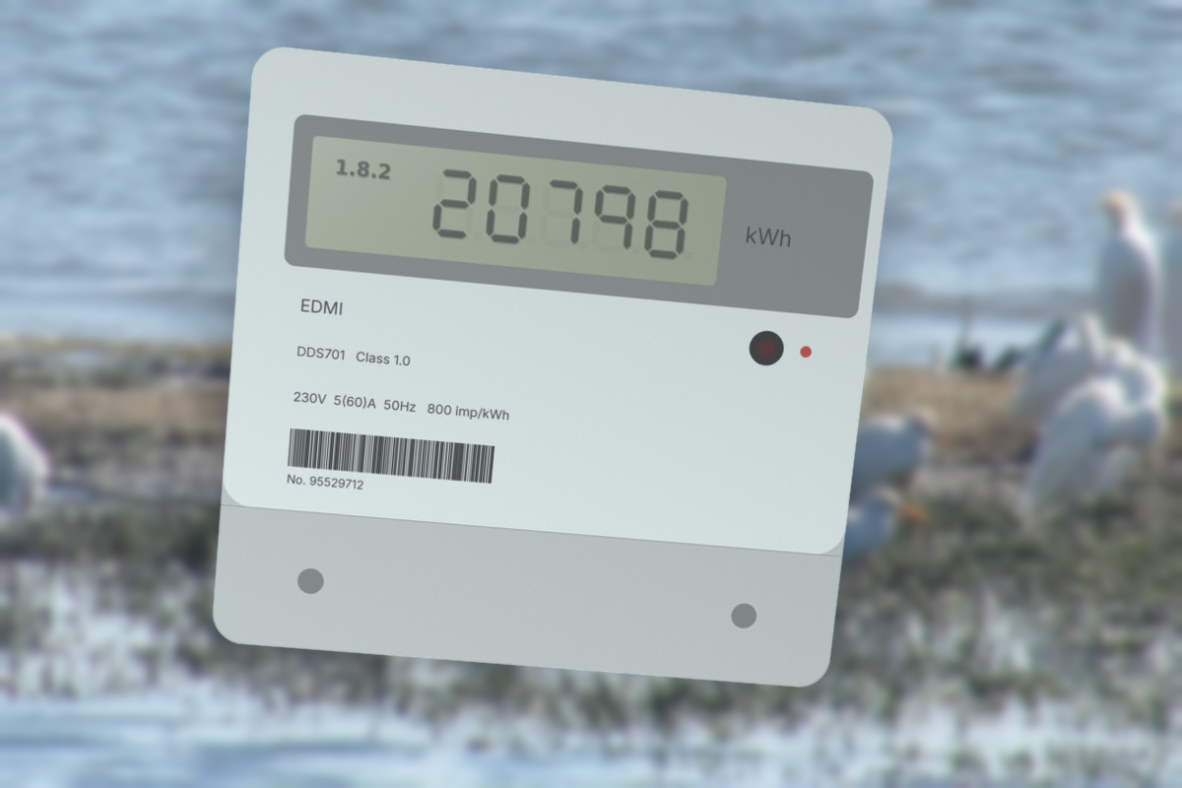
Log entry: 20798 kWh
